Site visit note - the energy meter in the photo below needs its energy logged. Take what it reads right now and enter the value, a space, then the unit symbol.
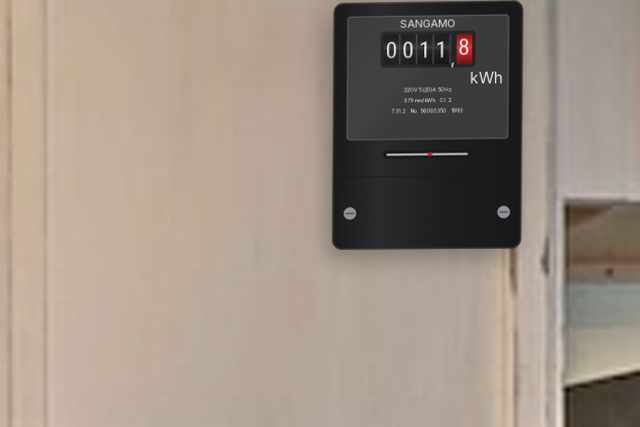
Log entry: 11.8 kWh
